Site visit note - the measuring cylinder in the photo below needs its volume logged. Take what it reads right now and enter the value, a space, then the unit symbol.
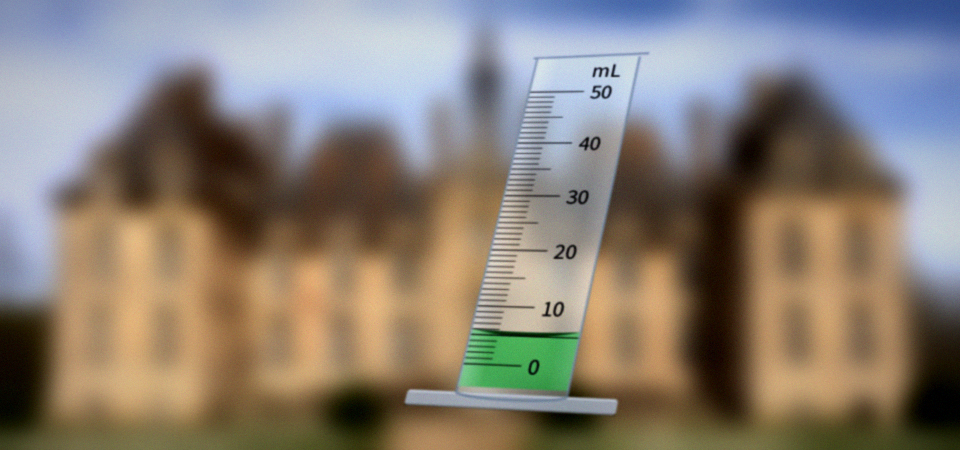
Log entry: 5 mL
